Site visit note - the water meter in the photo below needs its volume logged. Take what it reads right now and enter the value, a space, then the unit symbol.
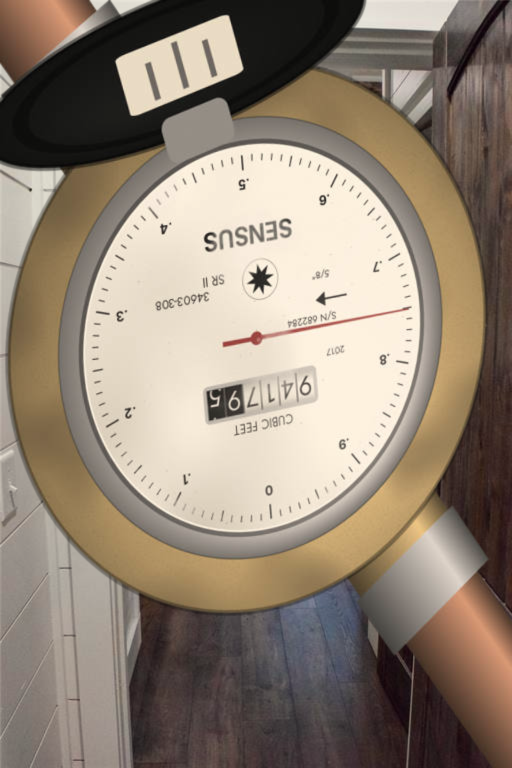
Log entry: 941794.75 ft³
